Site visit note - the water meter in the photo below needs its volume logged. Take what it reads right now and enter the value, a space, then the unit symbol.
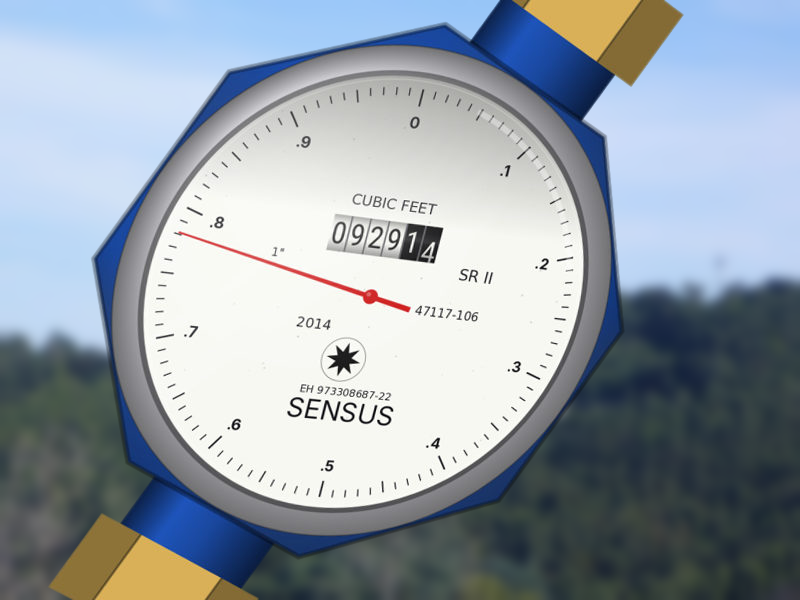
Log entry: 92913.78 ft³
